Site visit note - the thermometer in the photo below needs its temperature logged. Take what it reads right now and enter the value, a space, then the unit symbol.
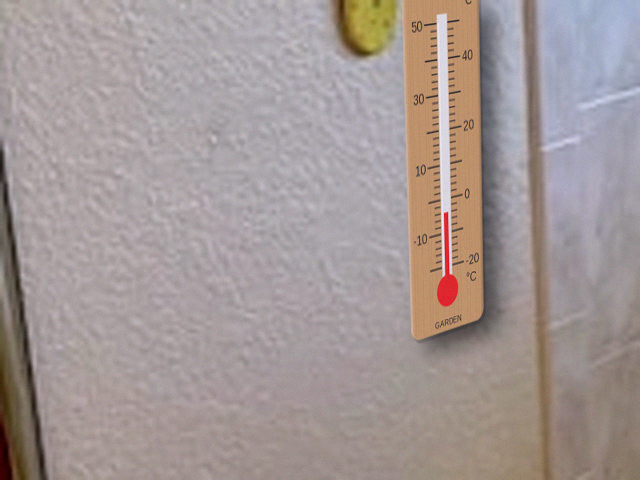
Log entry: -4 °C
